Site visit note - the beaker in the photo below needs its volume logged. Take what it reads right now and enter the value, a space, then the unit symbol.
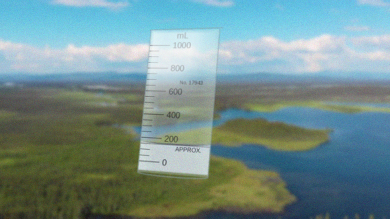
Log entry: 150 mL
